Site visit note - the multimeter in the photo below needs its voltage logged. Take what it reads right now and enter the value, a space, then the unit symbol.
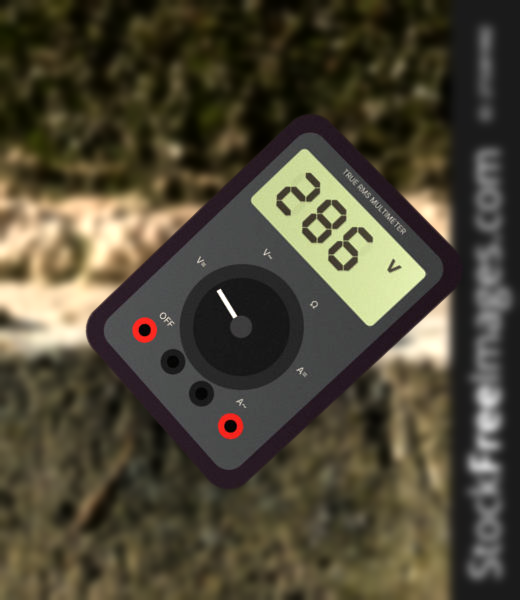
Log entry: 286 V
